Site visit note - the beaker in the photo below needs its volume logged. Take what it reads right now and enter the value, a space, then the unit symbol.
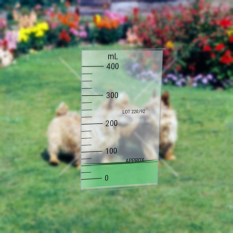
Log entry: 50 mL
